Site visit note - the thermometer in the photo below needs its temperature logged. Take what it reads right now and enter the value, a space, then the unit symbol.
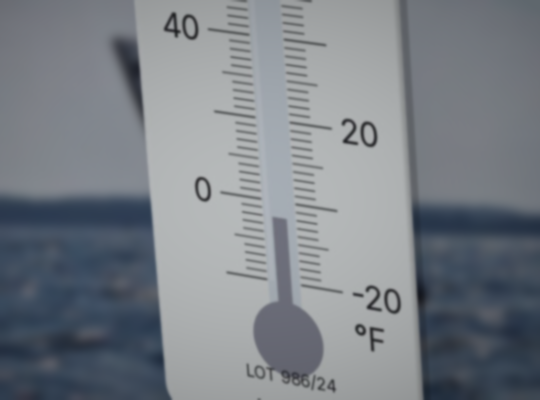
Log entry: -4 °F
